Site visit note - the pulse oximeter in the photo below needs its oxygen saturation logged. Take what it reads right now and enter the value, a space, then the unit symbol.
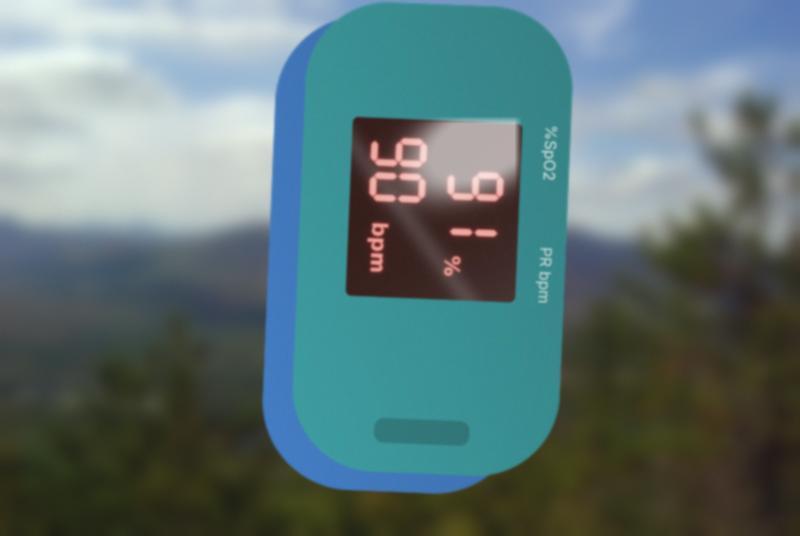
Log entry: 91 %
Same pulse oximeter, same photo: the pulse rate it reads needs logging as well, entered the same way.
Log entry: 90 bpm
